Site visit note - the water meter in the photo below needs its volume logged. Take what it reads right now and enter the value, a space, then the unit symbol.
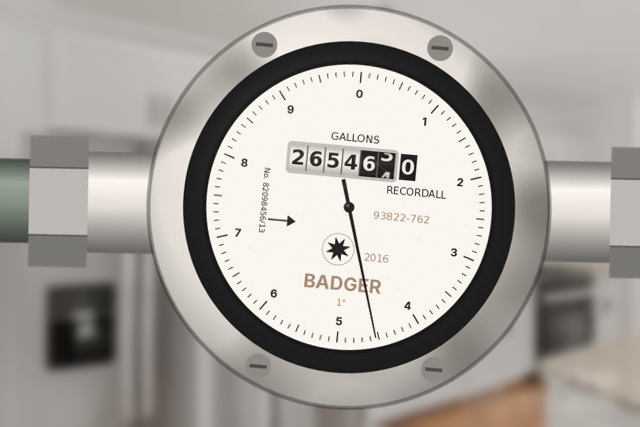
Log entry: 2654634.5 gal
